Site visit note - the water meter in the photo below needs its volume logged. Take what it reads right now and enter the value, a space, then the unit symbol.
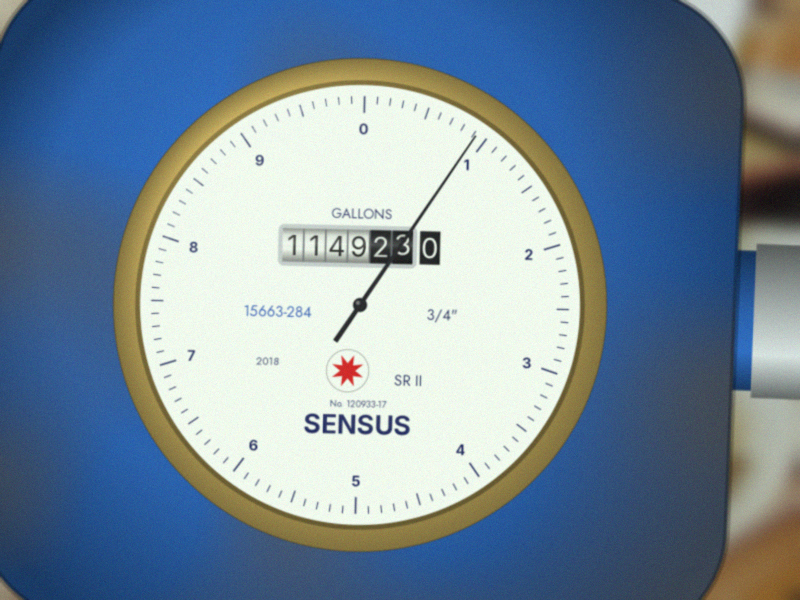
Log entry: 1149230.9 gal
